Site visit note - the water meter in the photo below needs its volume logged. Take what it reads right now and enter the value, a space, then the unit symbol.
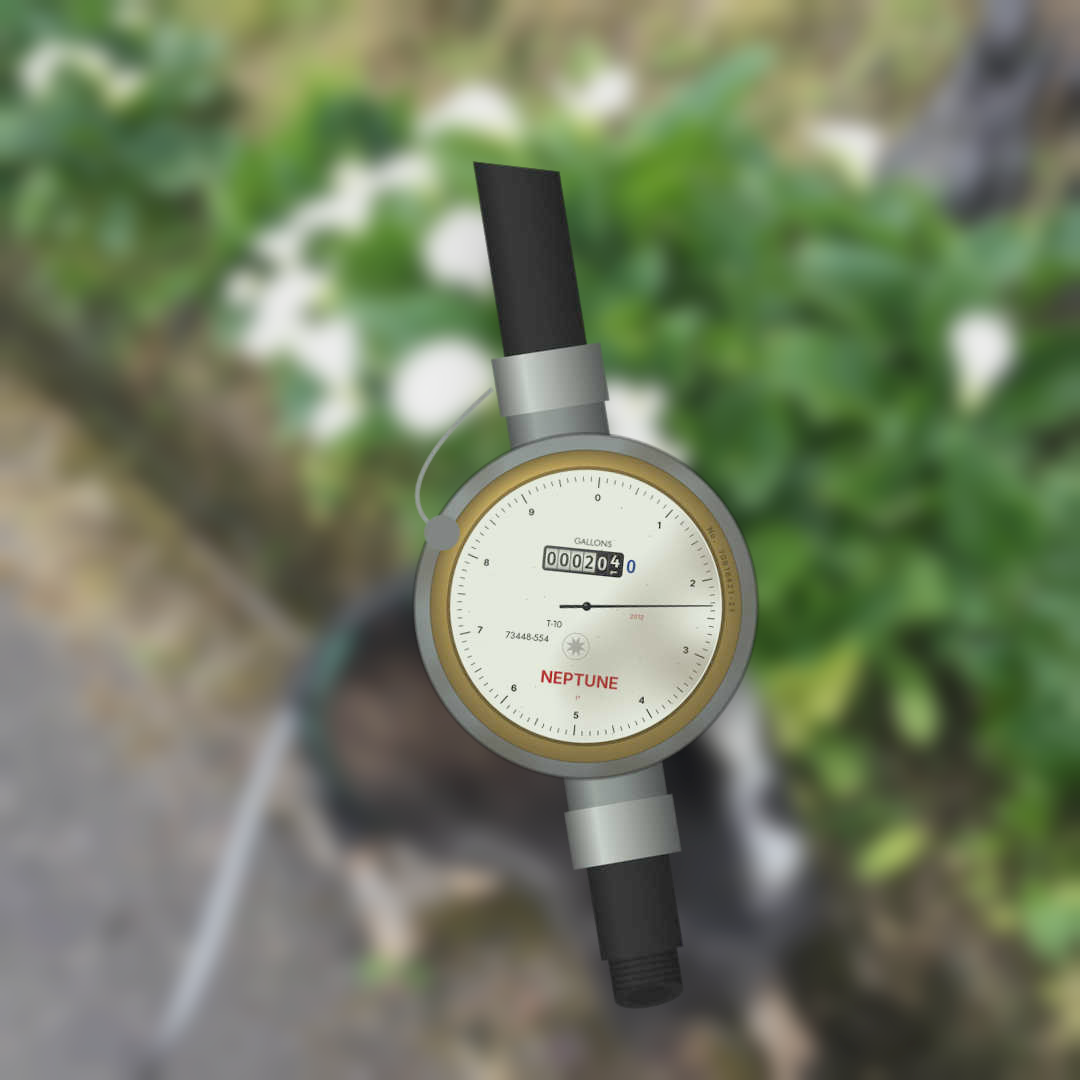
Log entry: 2042.3 gal
